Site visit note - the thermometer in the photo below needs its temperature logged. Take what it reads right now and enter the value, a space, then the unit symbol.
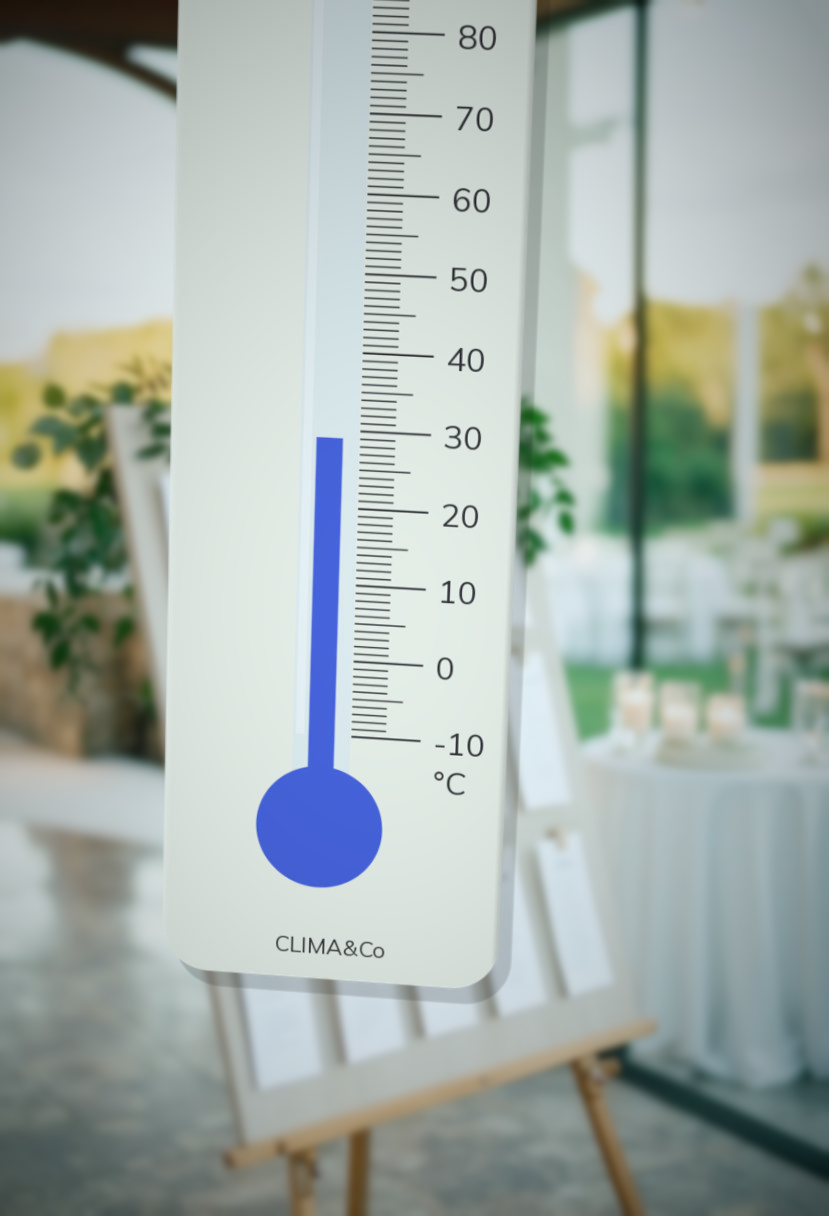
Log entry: 29 °C
